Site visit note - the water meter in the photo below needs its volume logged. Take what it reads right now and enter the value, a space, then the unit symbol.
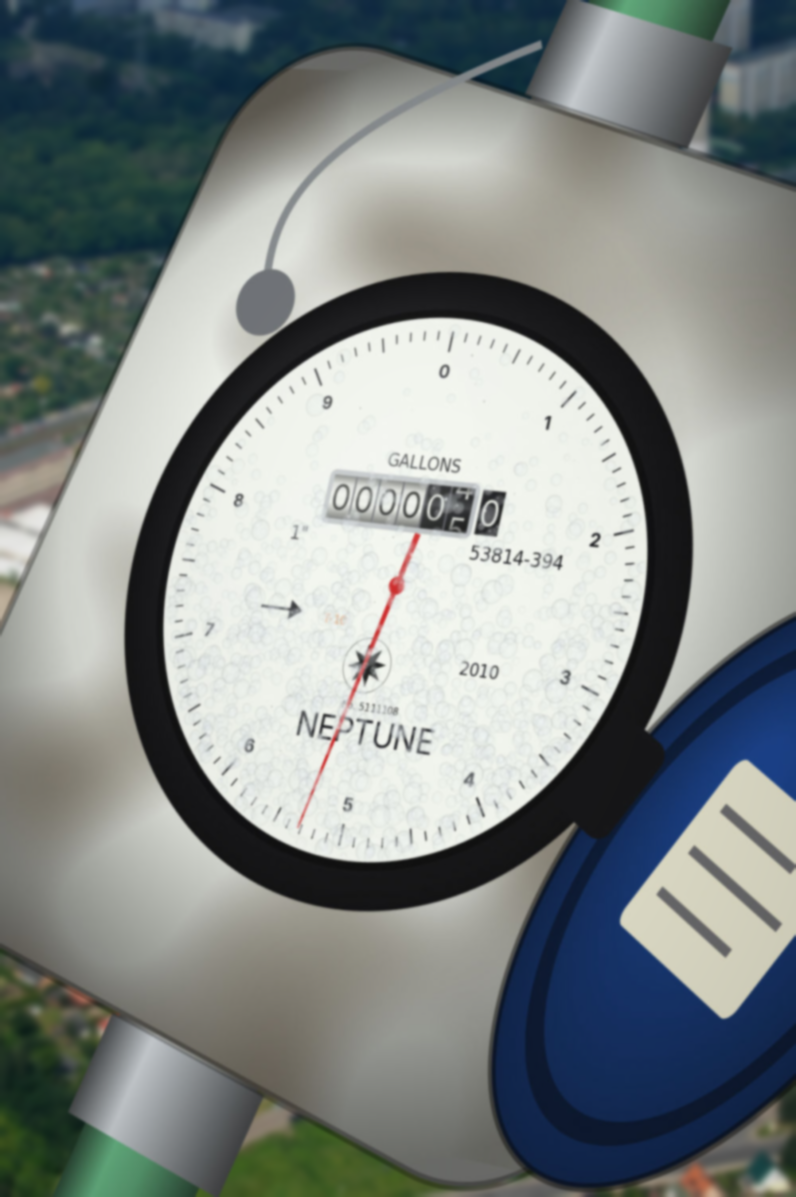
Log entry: 45.3 gal
